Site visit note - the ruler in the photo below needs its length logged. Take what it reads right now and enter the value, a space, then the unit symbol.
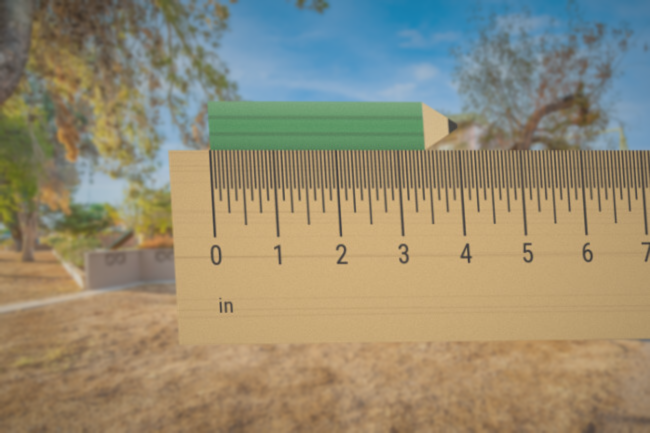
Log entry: 4 in
